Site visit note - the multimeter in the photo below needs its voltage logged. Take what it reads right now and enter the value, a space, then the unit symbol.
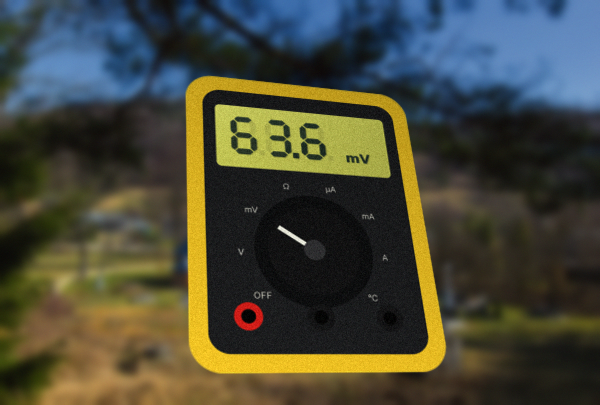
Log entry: 63.6 mV
